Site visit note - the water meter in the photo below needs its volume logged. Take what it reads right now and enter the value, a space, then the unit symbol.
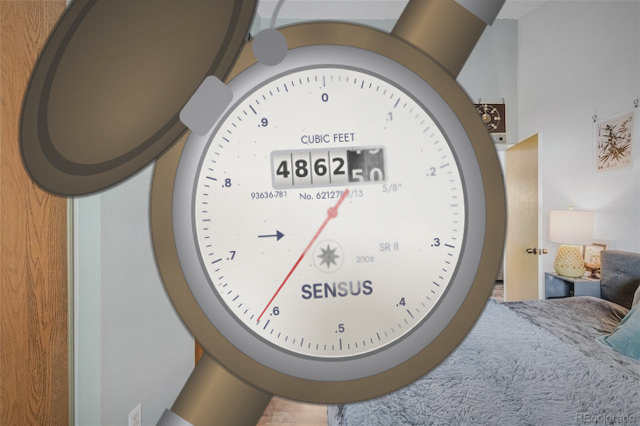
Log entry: 486249.61 ft³
